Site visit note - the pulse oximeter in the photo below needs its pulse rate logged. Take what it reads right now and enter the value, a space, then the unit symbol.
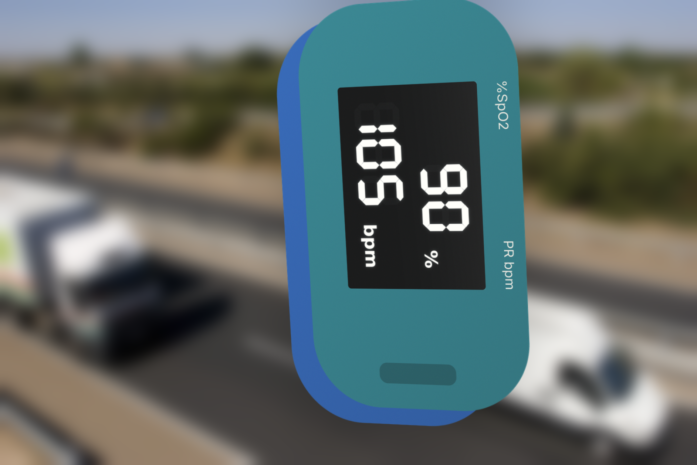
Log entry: 105 bpm
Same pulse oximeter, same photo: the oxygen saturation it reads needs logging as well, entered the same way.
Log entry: 90 %
